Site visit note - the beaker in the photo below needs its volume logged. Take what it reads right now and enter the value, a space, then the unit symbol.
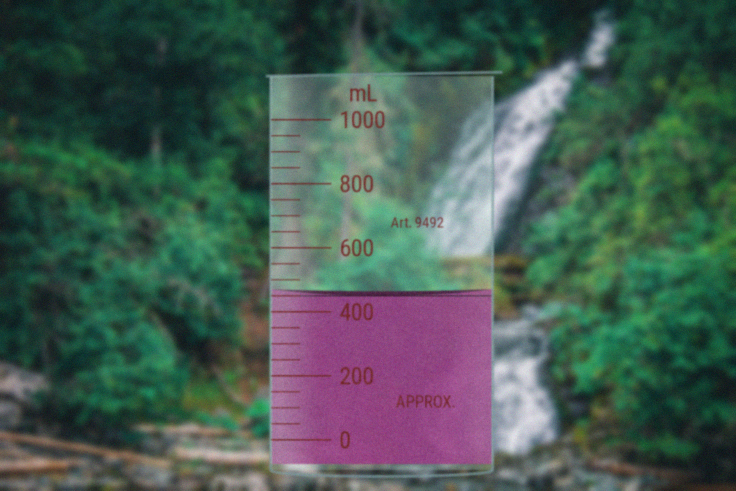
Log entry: 450 mL
